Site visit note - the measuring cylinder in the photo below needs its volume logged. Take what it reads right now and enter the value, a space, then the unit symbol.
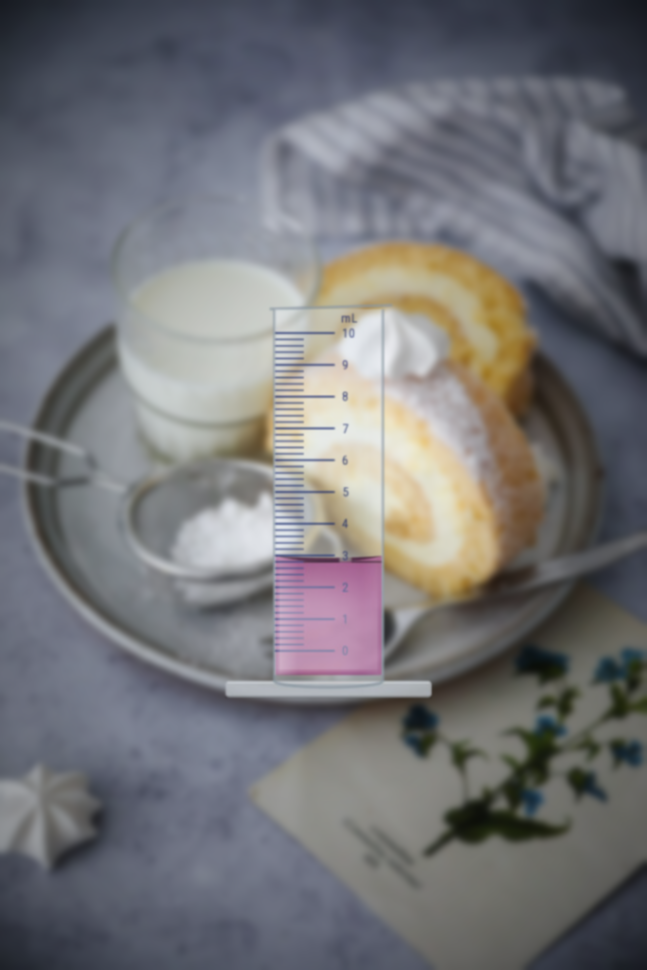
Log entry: 2.8 mL
